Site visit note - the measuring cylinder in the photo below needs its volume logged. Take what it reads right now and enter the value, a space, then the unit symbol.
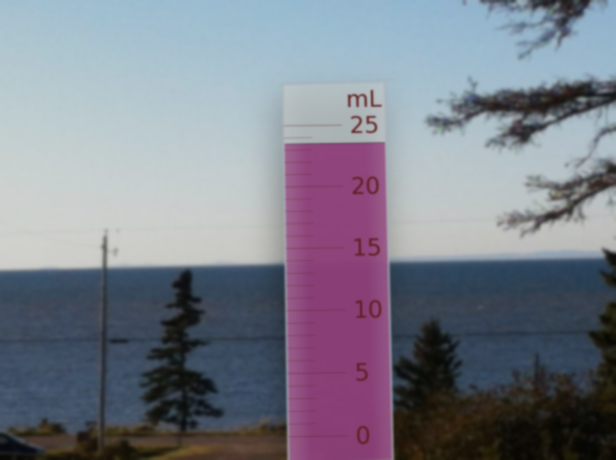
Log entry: 23.5 mL
